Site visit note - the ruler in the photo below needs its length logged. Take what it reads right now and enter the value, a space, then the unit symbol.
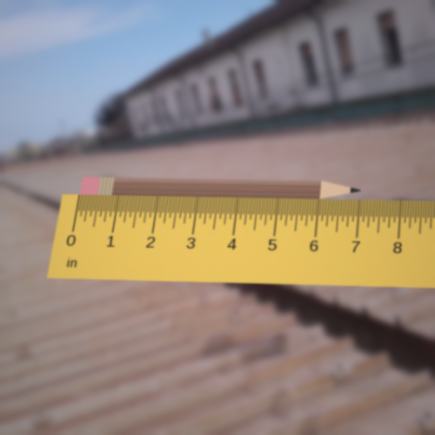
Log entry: 7 in
